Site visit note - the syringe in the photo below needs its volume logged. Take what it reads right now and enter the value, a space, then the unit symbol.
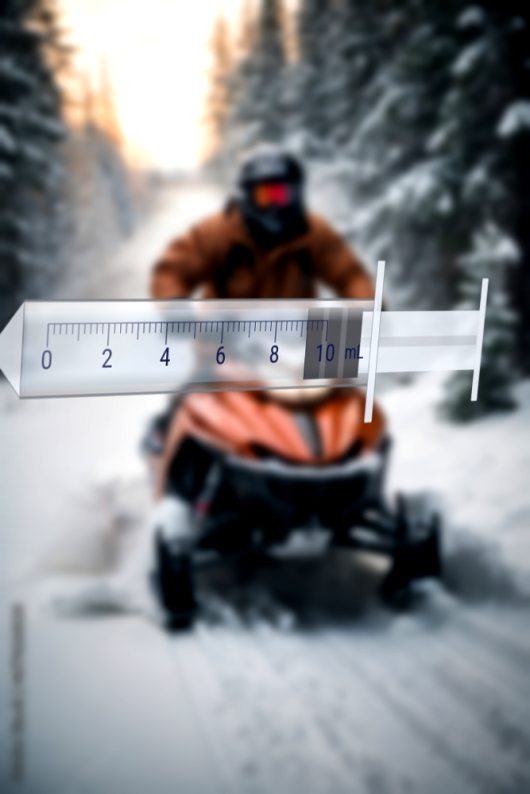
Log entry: 9.2 mL
